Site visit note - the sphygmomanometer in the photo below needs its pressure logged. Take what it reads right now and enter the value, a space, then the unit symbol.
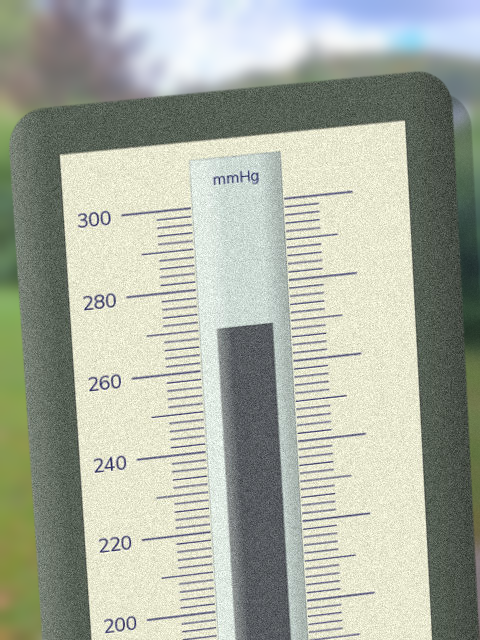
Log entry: 270 mmHg
